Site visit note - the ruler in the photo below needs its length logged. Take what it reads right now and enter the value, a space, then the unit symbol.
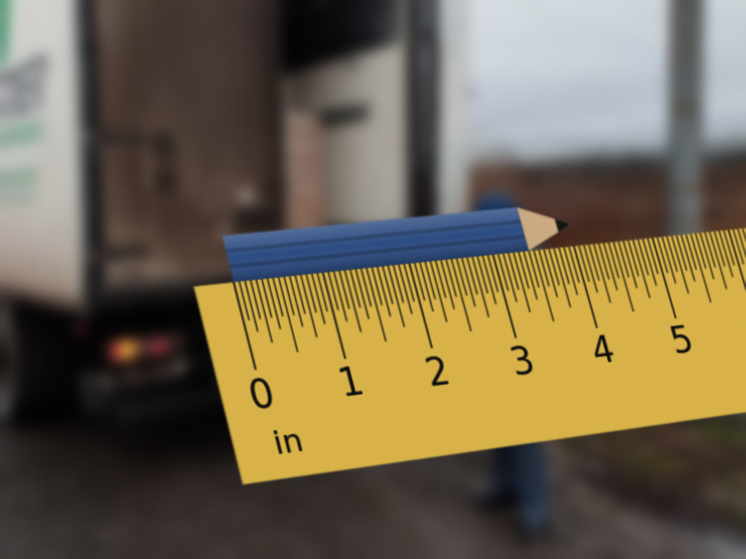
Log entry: 4 in
